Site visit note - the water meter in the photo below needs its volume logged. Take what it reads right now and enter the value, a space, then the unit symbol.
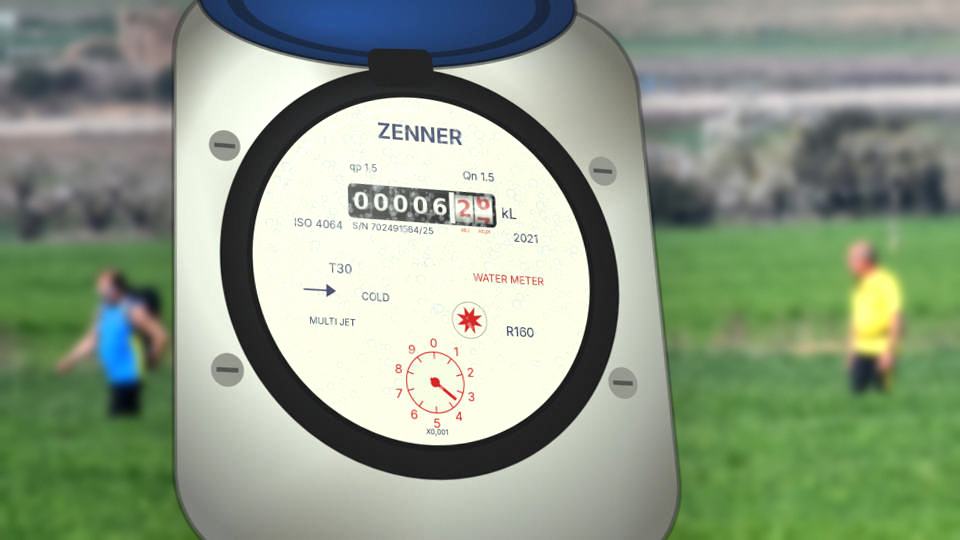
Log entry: 6.263 kL
